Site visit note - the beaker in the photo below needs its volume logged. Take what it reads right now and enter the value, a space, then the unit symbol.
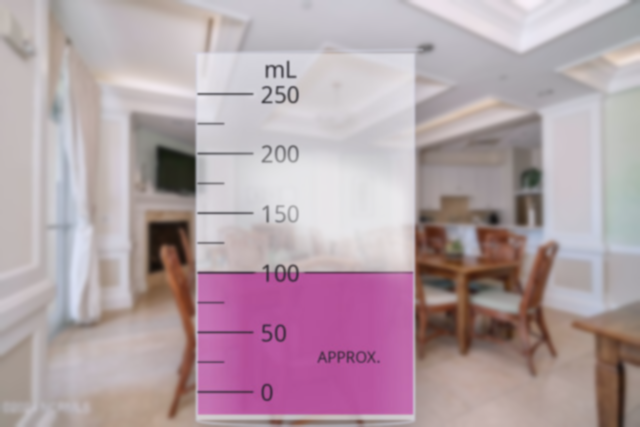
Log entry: 100 mL
